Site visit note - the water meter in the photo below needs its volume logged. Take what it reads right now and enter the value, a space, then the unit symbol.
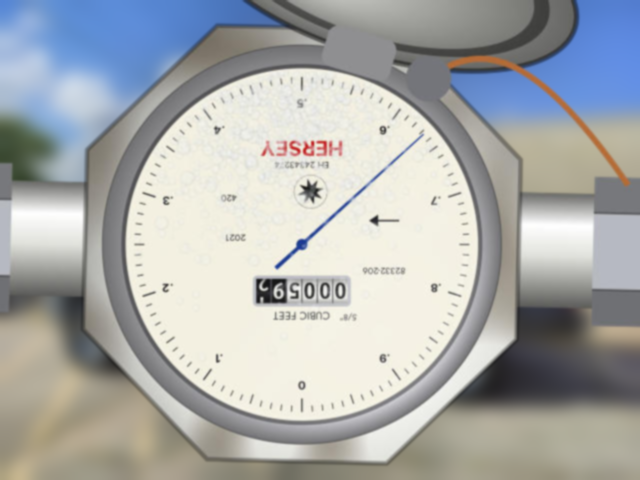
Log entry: 591.63 ft³
